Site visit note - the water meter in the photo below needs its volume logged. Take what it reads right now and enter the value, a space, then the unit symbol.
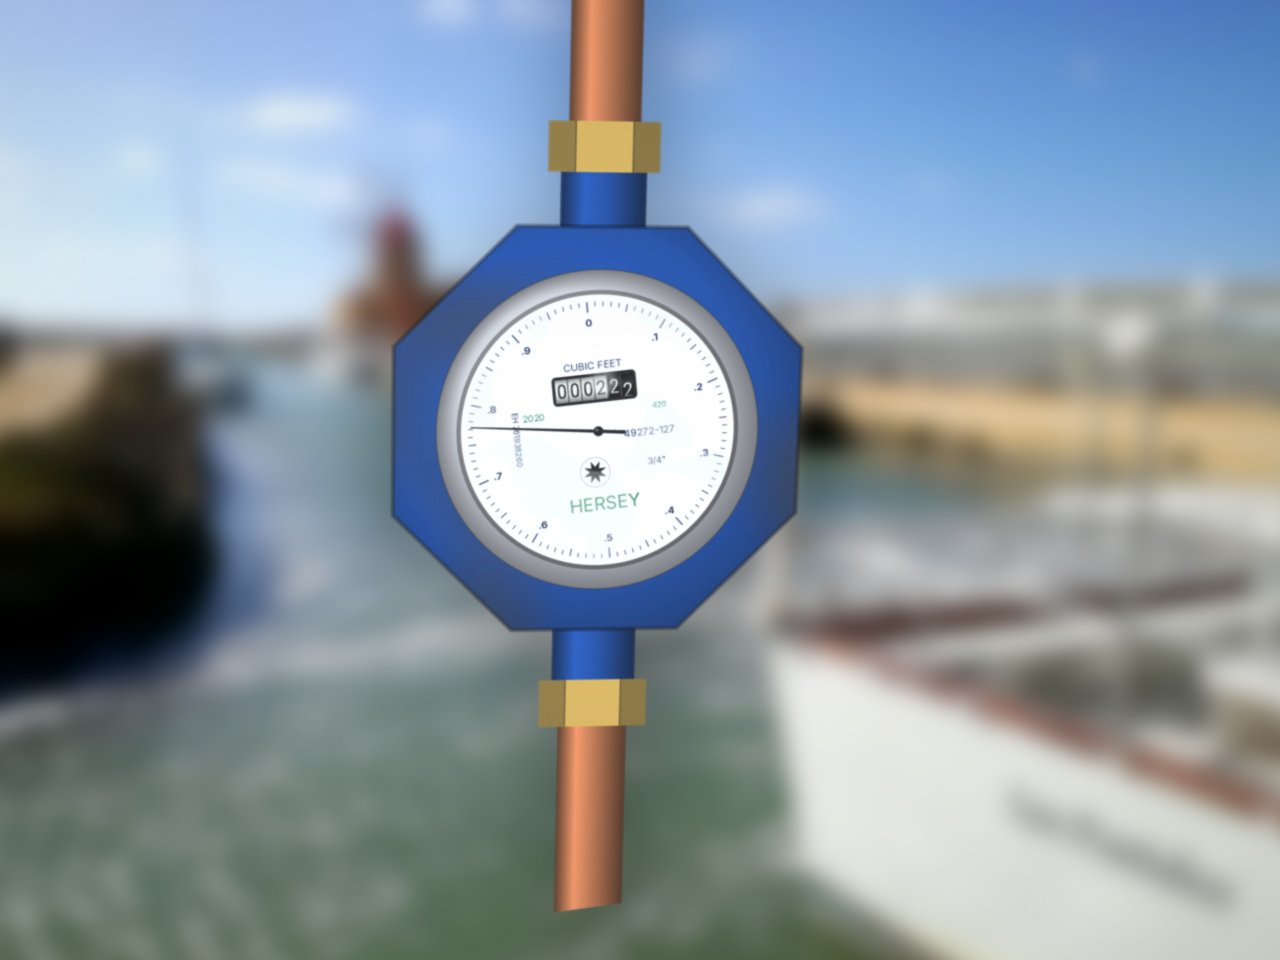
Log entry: 221.77 ft³
